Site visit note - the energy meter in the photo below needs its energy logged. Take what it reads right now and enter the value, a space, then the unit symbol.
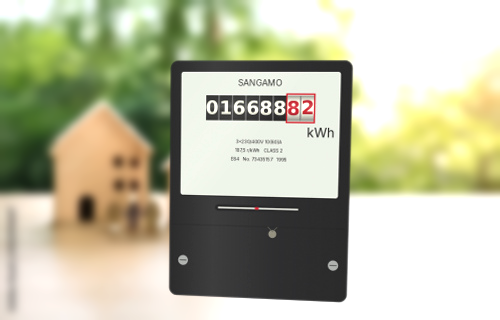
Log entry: 16688.82 kWh
